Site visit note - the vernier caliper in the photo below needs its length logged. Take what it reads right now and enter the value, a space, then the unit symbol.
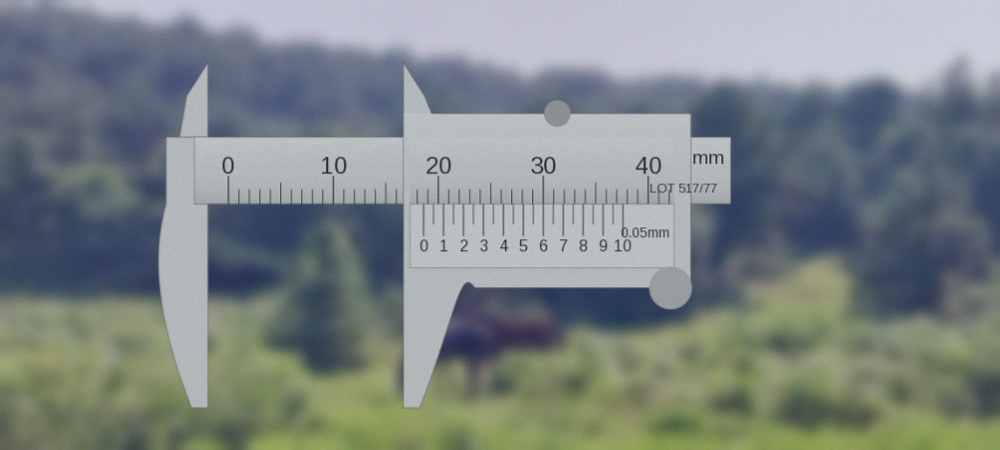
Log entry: 18.6 mm
